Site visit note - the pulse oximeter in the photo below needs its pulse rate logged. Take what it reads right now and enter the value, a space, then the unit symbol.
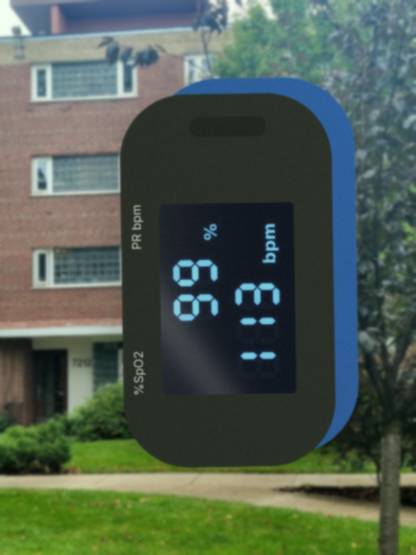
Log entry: 113 bpm
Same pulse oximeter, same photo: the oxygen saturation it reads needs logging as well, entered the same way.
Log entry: 99 %
